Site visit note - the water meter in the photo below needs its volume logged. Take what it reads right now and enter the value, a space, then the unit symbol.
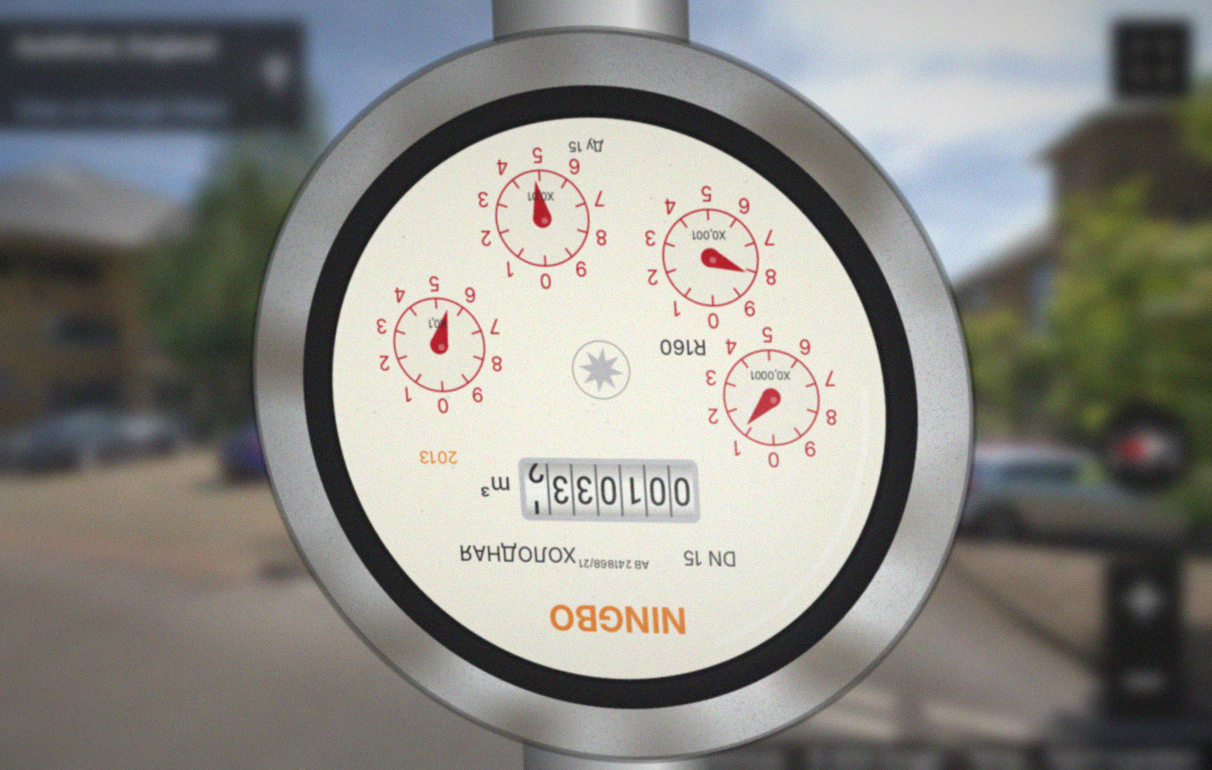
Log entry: 10331.5481 m³
